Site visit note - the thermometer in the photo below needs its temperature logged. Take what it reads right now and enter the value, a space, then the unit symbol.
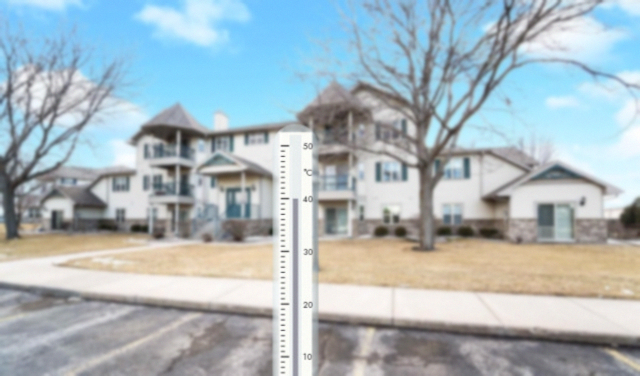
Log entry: 40 °C
